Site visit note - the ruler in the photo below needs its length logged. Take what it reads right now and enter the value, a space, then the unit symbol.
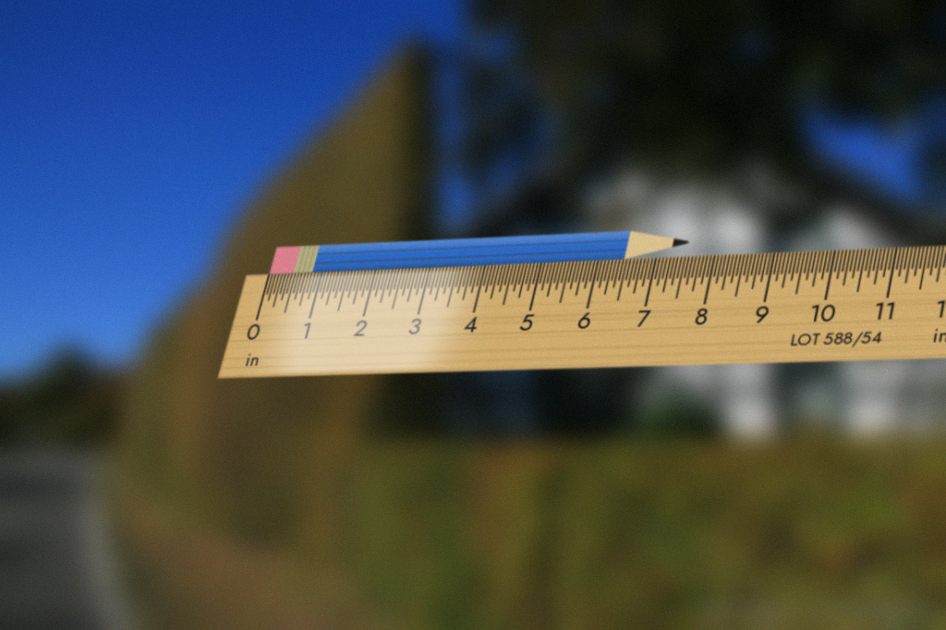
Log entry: 7.5 in
